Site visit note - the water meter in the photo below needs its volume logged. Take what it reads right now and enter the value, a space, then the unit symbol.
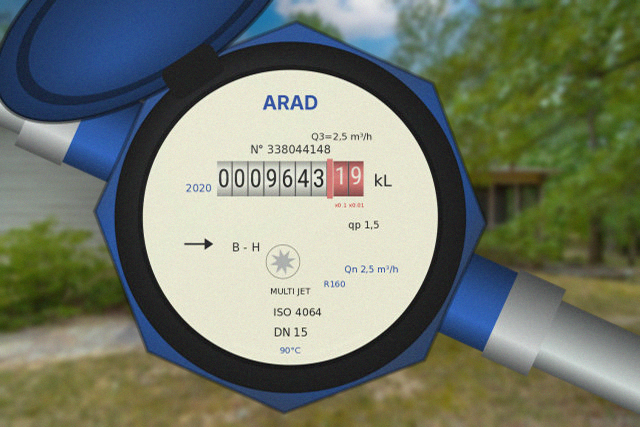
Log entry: 9643.19 kL
